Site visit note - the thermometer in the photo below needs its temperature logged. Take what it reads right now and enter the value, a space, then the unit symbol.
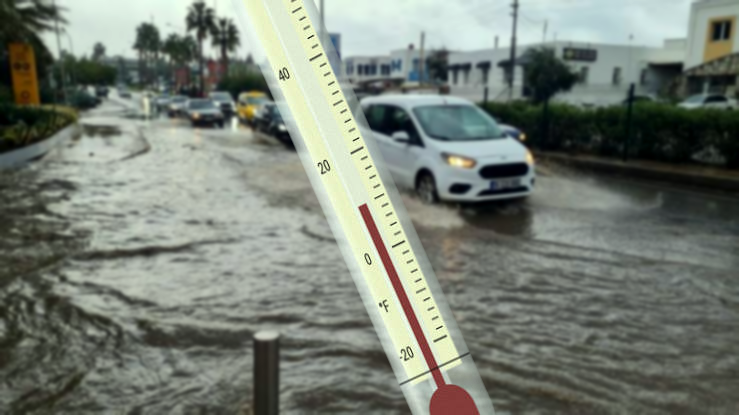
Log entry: 10 °F
